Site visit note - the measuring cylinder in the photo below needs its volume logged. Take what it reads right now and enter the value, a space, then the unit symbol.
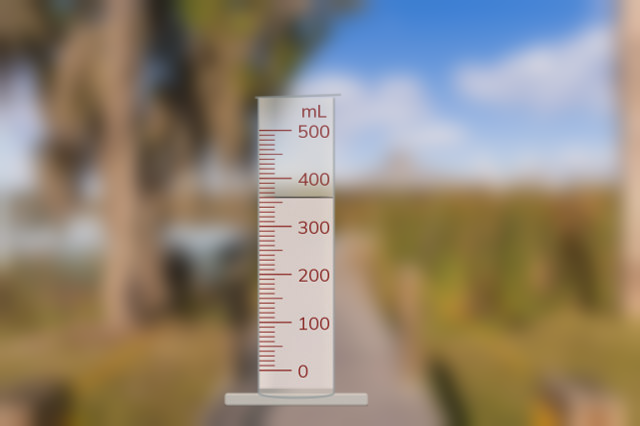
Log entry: 360 mL
